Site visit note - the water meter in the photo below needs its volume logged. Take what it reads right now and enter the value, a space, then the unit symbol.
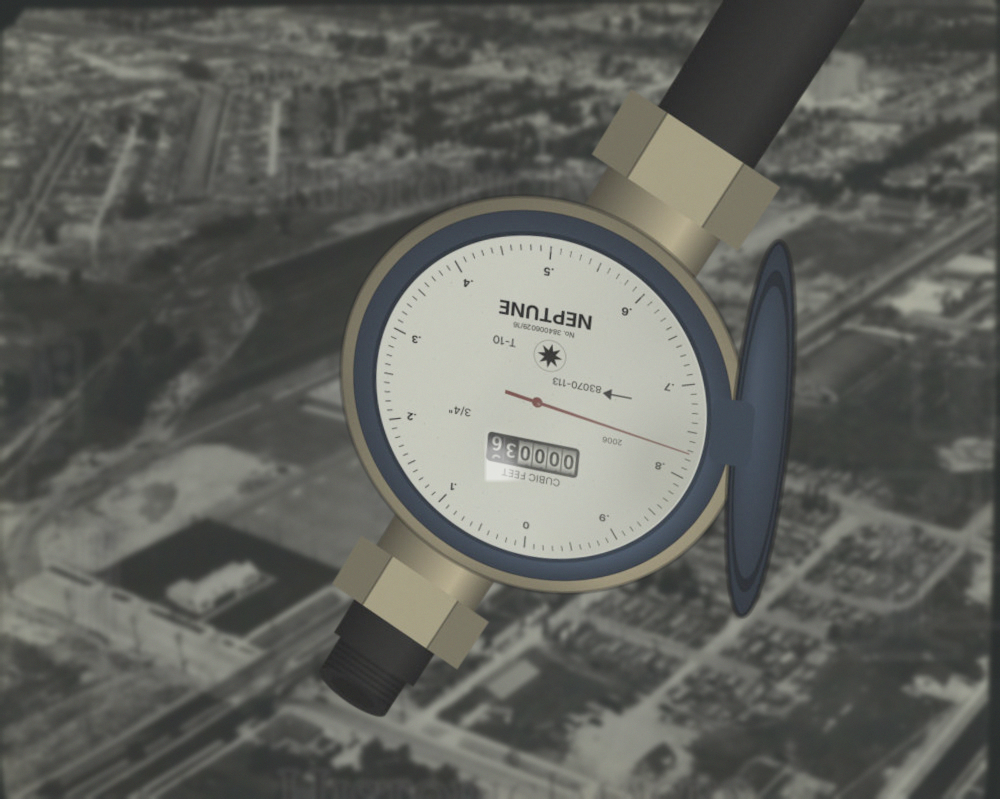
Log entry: 35.77 ft³
